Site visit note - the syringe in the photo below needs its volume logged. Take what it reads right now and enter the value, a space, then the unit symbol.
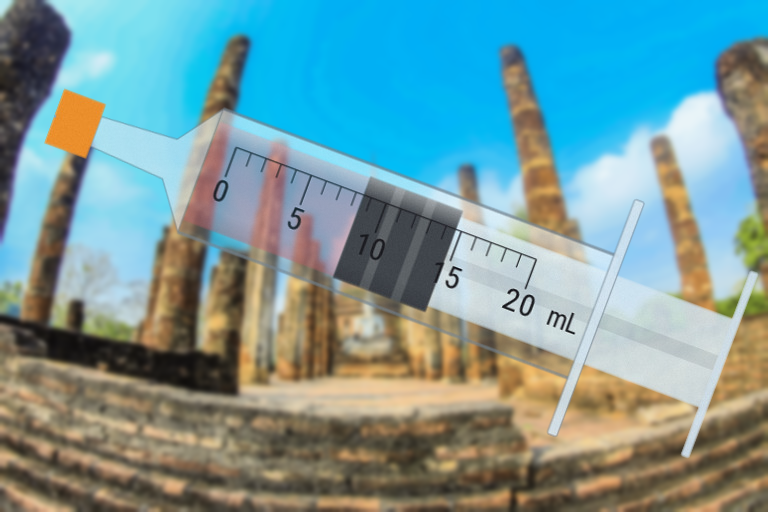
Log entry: 8.5 mL
